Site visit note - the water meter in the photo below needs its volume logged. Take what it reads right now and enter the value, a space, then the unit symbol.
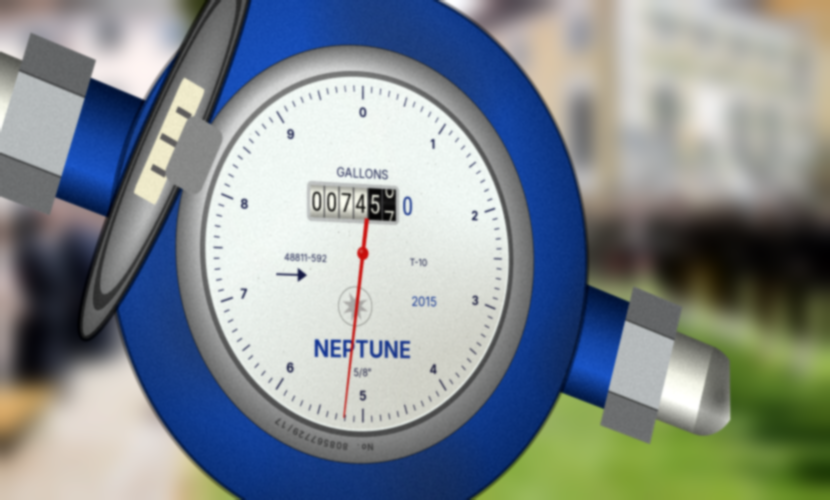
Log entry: 74565.2 gal
